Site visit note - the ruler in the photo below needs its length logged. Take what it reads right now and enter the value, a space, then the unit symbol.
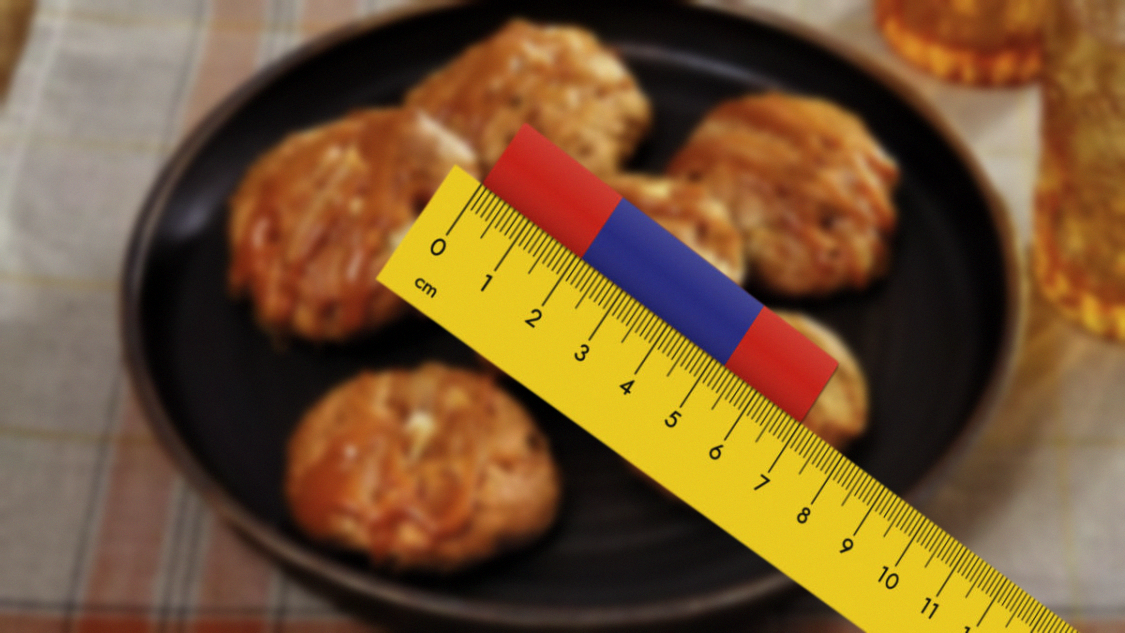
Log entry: 7 cm
